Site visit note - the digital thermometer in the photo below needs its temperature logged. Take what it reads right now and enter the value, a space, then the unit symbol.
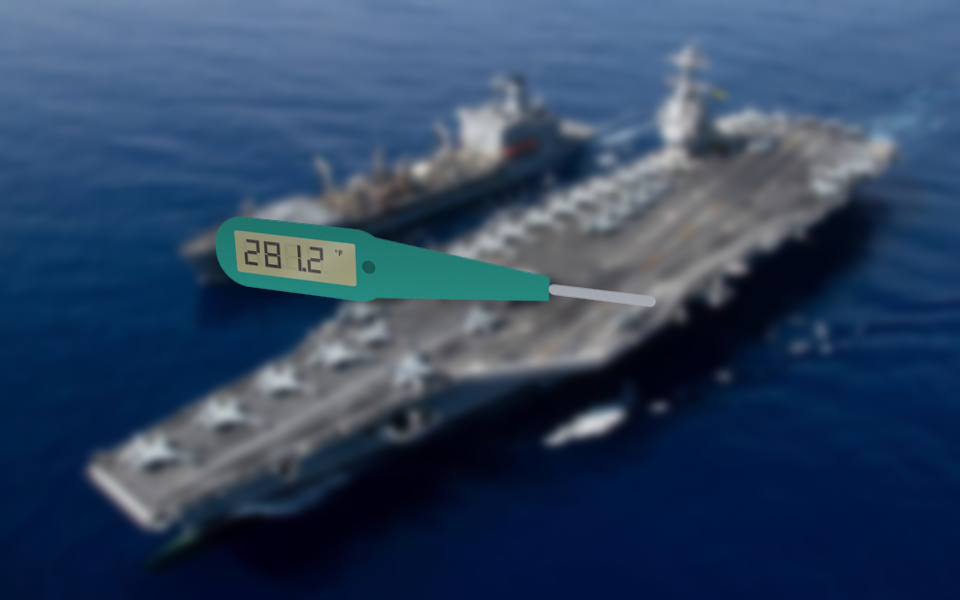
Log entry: 281.2 °F
